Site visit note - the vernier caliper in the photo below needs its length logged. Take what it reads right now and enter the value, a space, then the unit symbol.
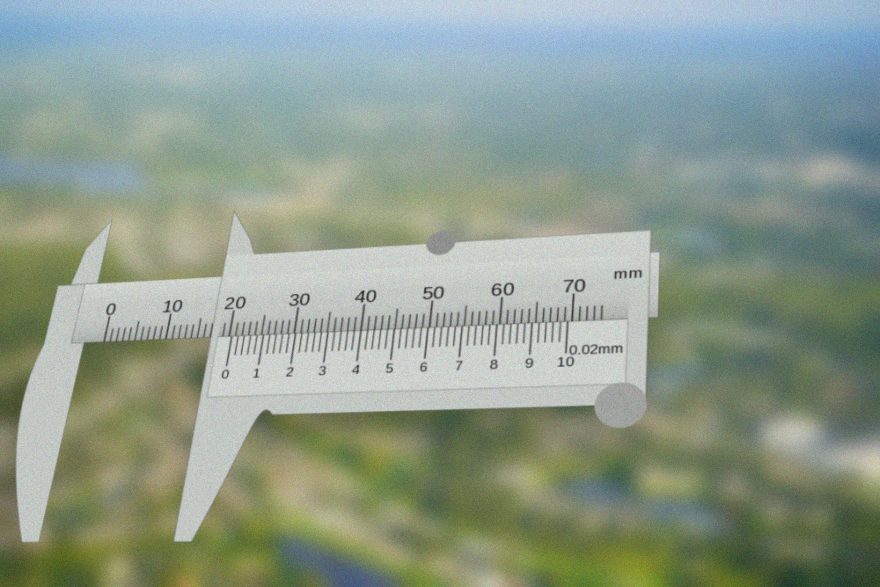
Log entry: 20.4 mm
